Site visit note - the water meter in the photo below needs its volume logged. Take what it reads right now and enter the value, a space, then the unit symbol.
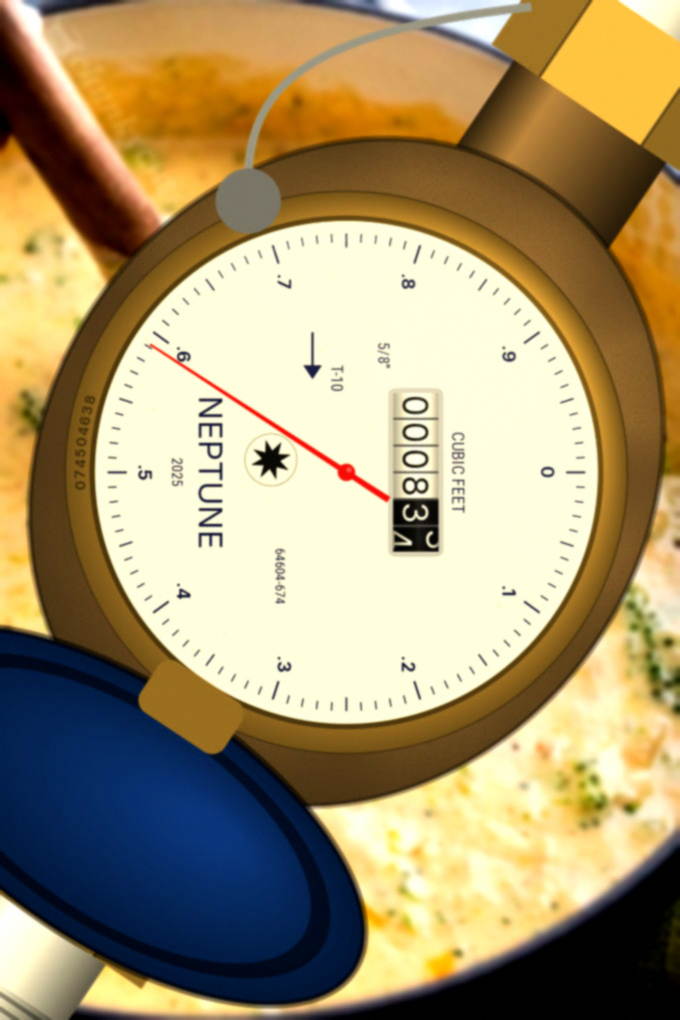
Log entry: 833.59 ft³
